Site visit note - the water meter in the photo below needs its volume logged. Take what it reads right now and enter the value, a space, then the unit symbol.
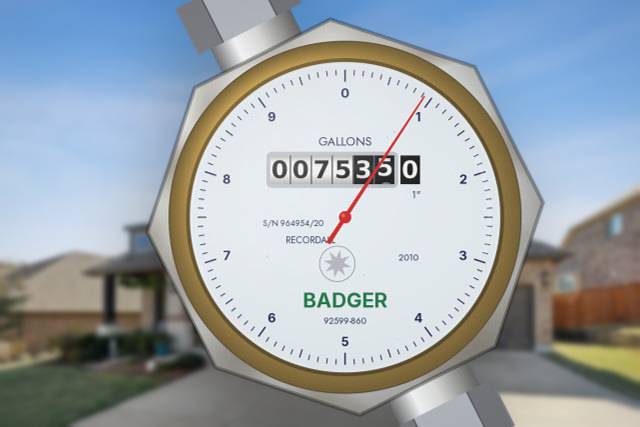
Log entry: 75350.9 gal
